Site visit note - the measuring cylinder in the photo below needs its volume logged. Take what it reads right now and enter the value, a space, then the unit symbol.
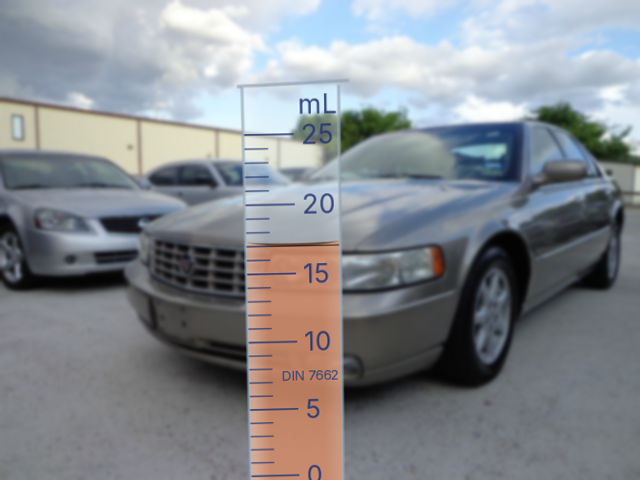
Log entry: 17 mL
